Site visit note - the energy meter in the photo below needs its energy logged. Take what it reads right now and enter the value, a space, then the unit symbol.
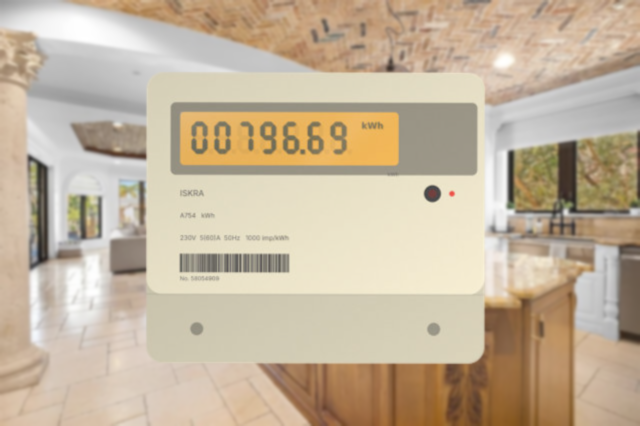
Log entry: 796.69 kWh
